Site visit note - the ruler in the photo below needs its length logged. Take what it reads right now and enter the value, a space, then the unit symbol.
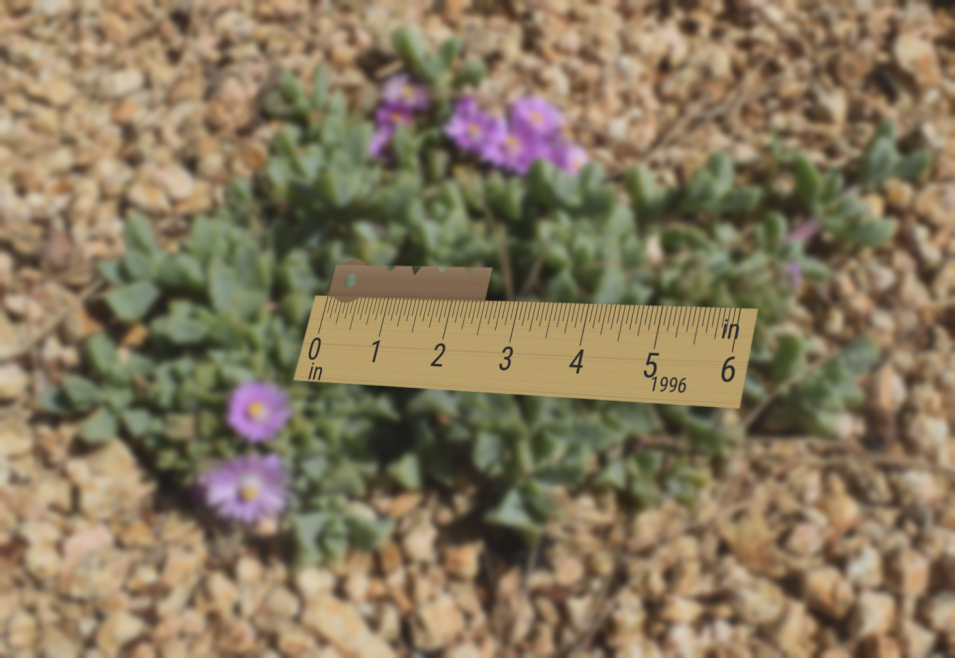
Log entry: 2.5 in
